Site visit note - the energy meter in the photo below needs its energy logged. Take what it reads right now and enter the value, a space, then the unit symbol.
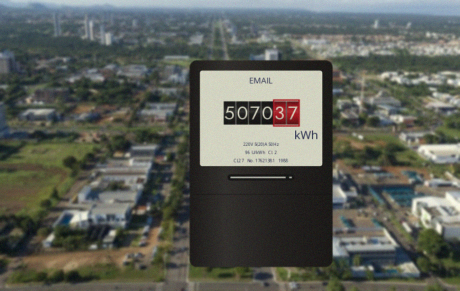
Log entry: 5070.37 kWh
